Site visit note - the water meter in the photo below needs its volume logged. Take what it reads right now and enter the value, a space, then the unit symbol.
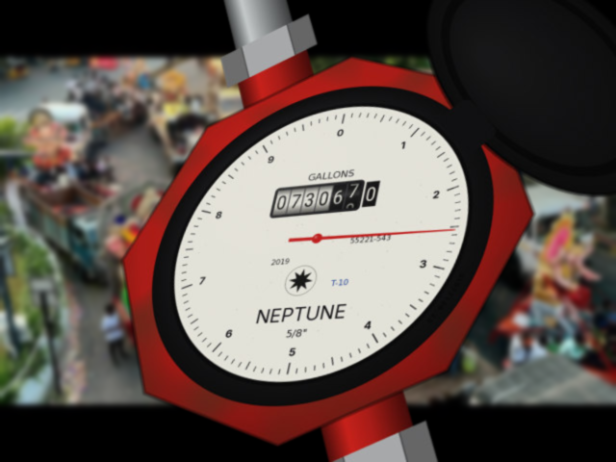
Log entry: 730672.5 gal
